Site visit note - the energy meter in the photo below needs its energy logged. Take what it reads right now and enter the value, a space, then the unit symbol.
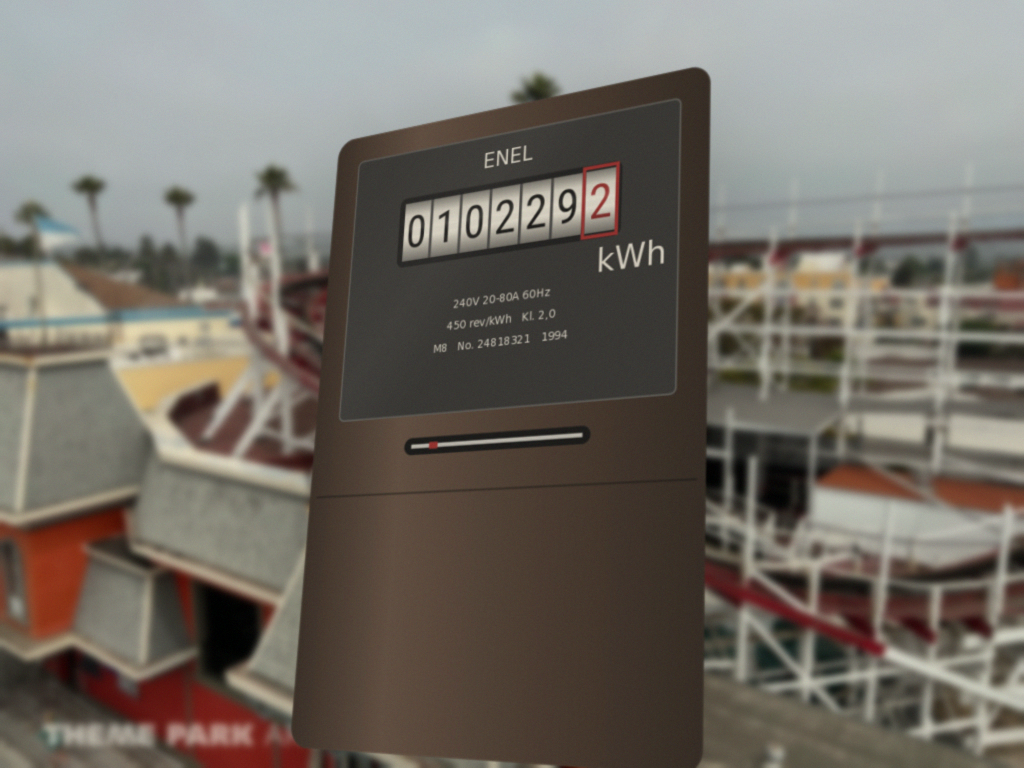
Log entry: 10229.2 kWh
